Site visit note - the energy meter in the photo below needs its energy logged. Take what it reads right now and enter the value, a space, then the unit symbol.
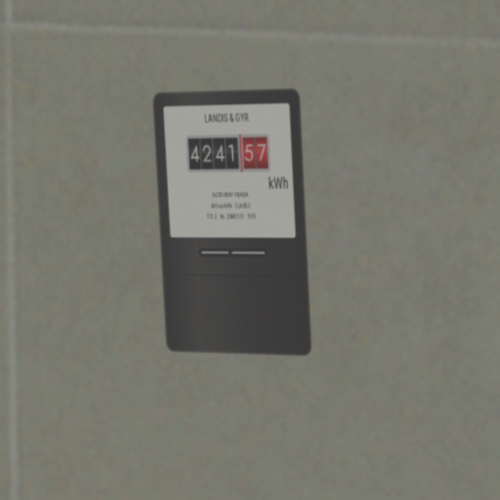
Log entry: 4241.57 kWh
